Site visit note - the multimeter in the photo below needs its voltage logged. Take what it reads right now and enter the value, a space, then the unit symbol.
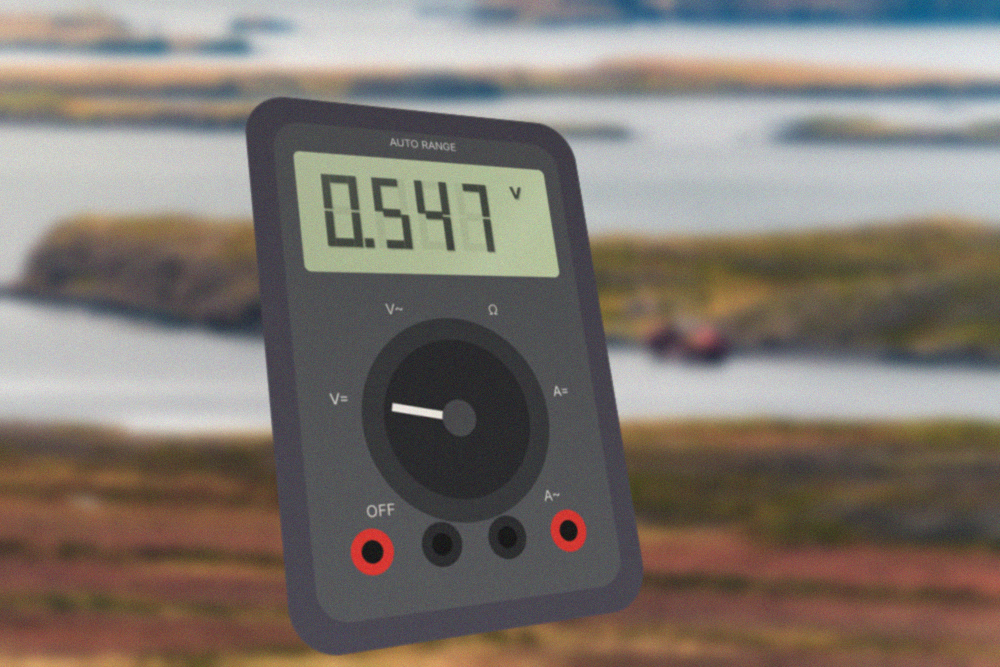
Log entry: 0.547 V
